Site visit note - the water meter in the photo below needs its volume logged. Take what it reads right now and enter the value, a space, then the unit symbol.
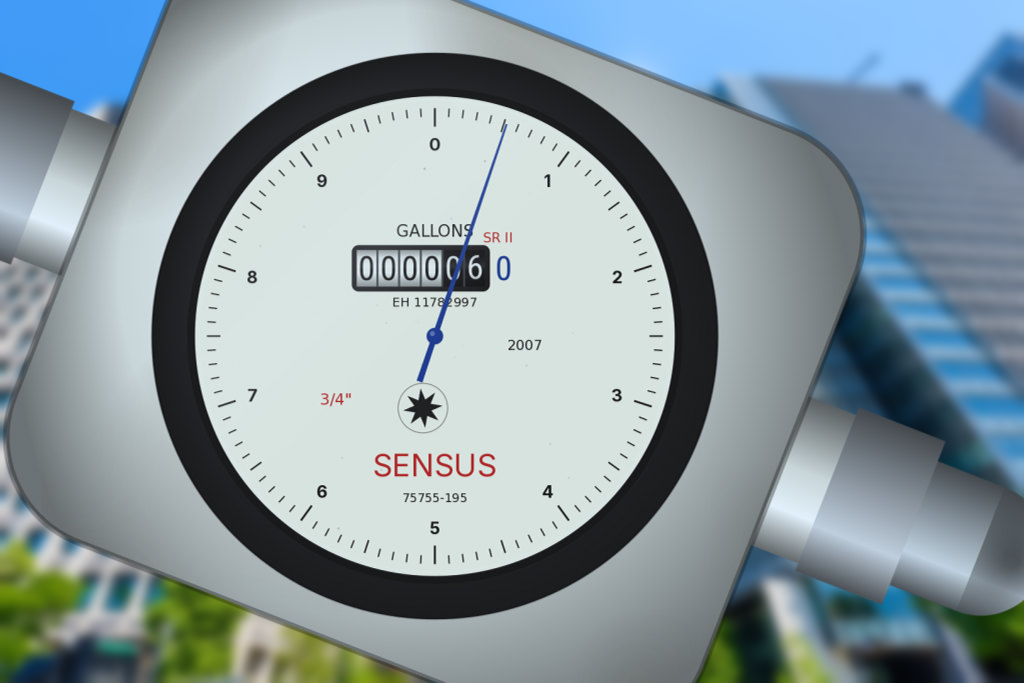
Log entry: 60.5 gal
